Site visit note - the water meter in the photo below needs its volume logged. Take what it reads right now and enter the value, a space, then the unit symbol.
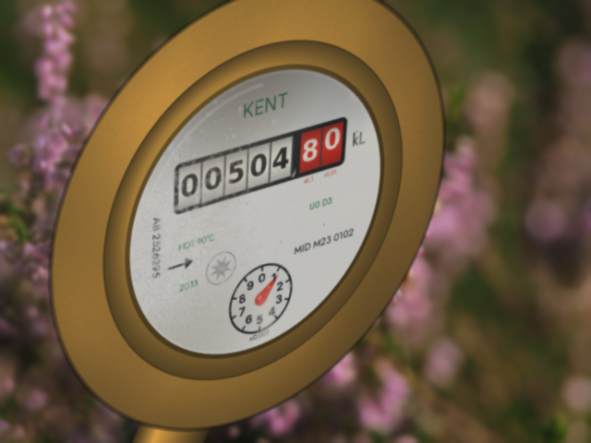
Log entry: 504.801 kL
